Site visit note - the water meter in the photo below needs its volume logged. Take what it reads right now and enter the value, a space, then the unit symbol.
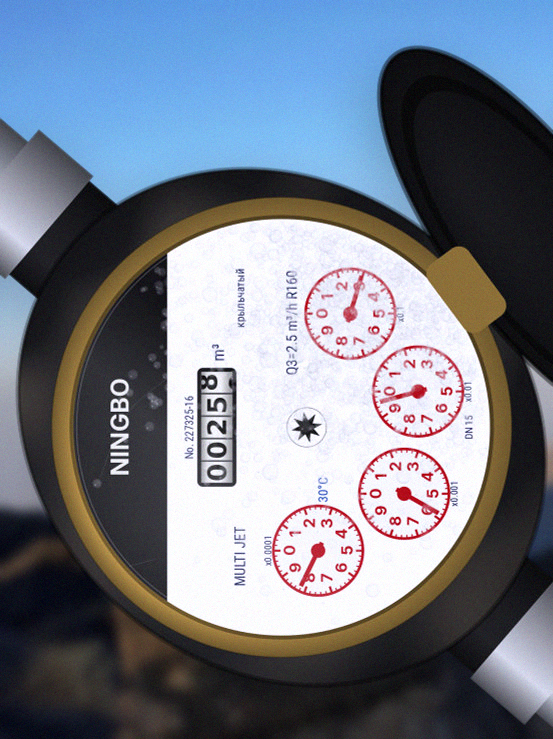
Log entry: 258.2958 m³
